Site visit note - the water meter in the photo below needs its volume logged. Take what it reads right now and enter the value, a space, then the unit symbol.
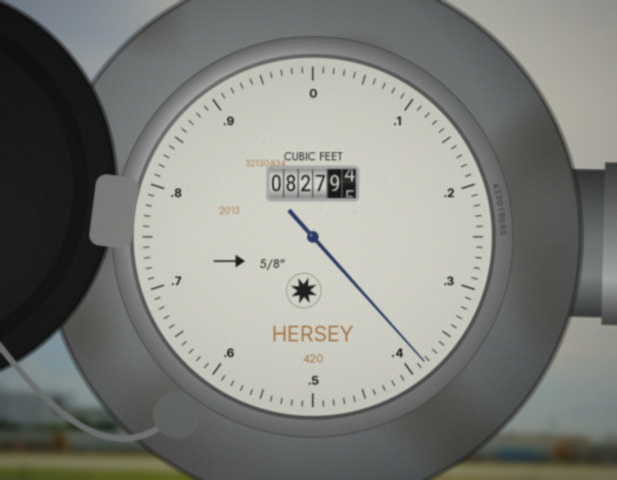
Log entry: 82794.38 ft³
